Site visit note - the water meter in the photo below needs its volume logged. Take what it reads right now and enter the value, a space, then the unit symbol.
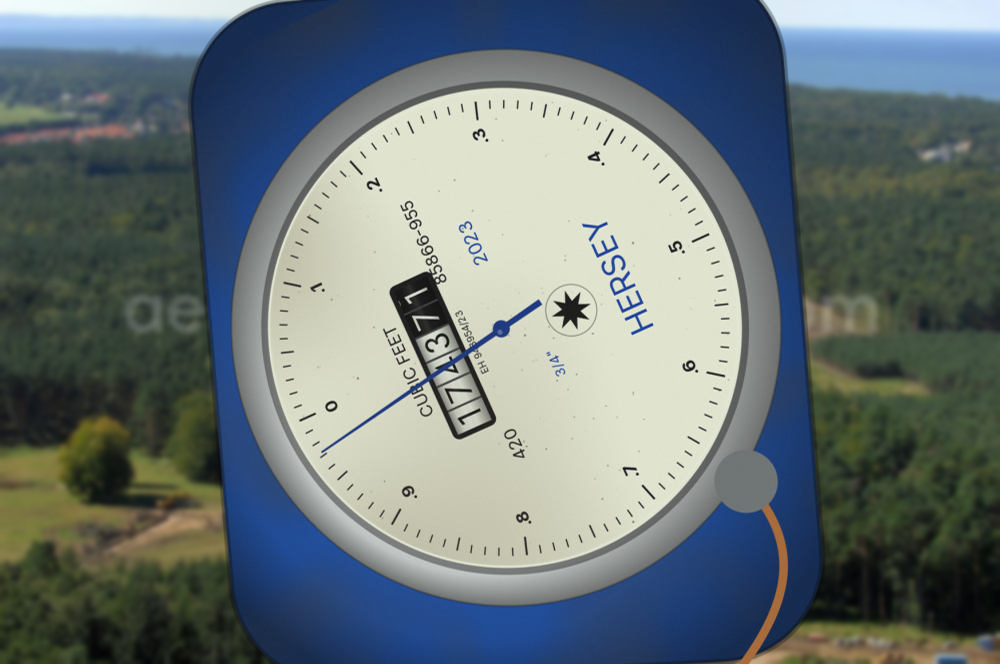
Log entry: 174370.97 ft³
